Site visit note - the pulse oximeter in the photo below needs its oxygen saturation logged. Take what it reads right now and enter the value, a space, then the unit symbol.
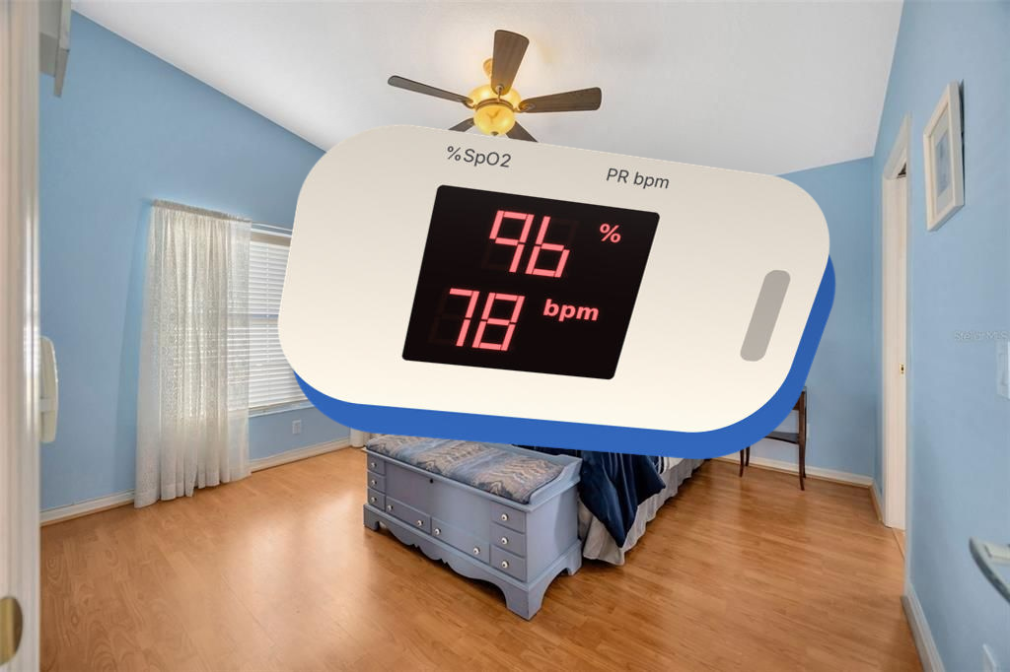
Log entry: 96 %
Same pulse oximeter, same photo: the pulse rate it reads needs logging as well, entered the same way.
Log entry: 78 bpm
